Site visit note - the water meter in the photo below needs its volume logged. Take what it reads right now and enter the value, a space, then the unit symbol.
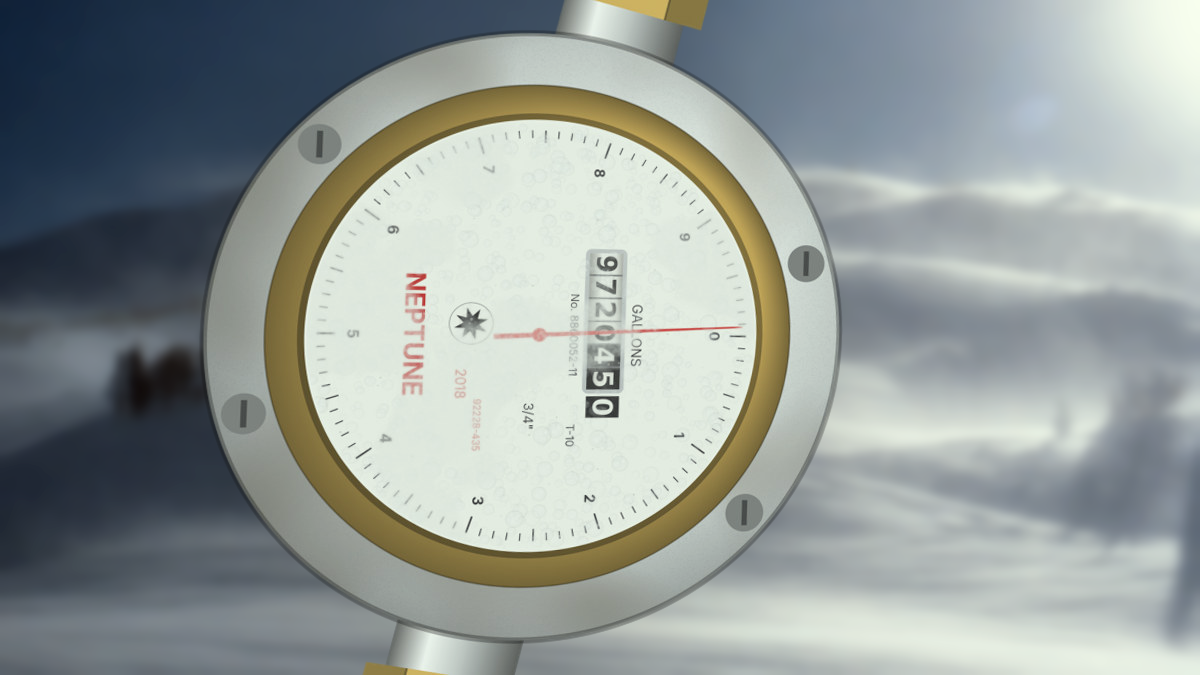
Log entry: 9720449.9 gal
